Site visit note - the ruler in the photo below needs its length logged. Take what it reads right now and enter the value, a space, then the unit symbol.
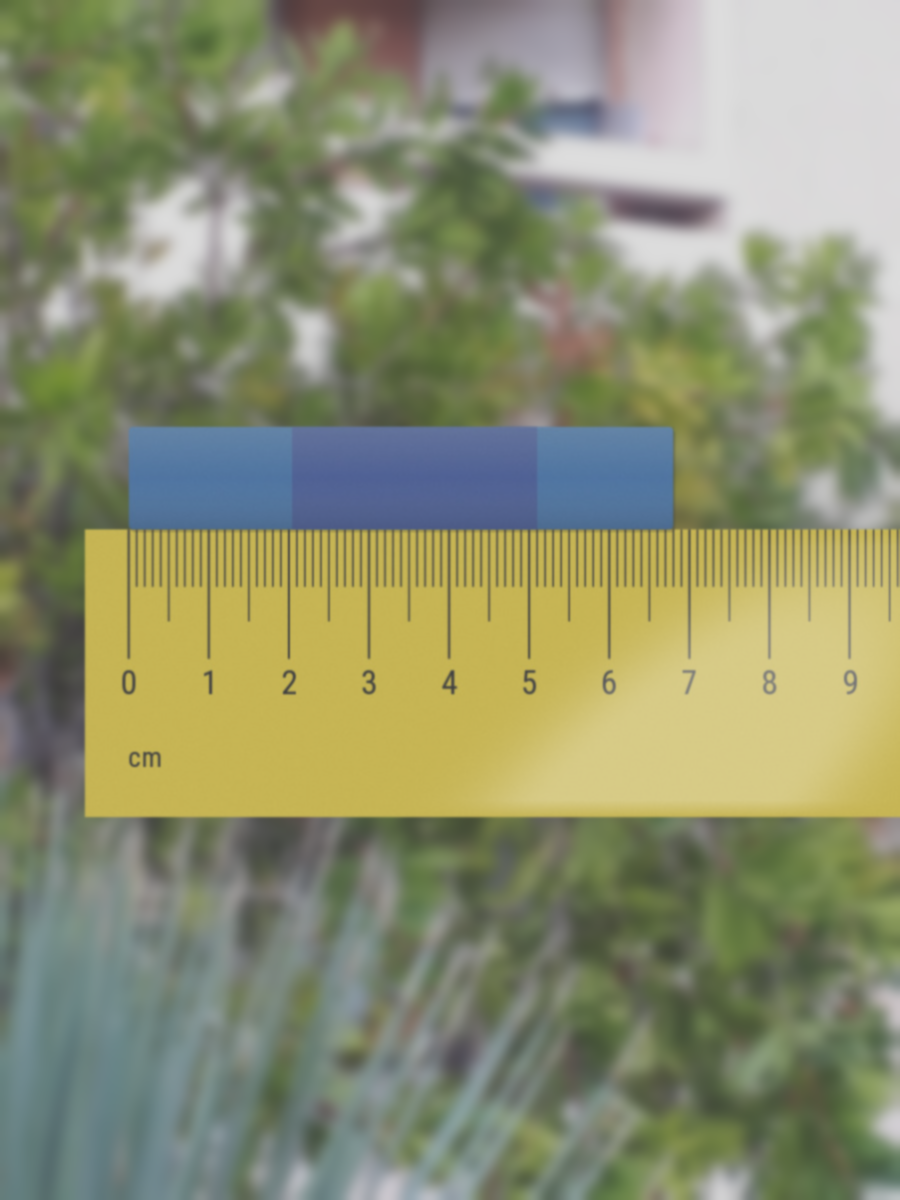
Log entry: 6.8 cm
